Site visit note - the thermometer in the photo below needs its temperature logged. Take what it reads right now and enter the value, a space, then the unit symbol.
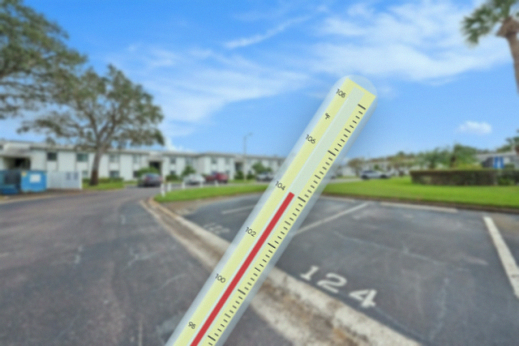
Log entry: 104 °F
